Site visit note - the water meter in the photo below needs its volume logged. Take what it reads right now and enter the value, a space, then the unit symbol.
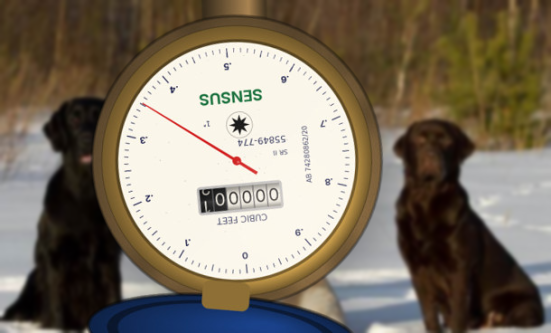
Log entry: 1.35 ft³
